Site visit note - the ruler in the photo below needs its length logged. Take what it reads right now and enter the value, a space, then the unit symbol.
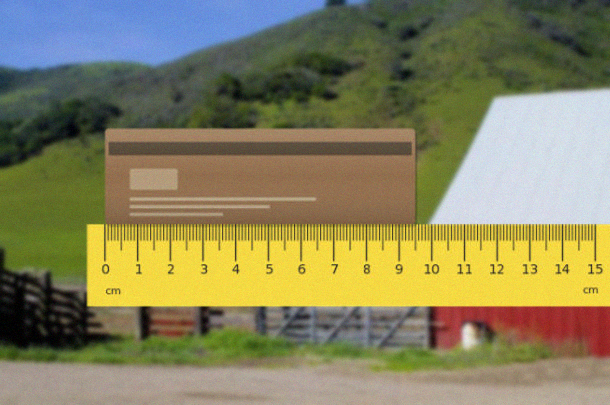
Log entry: 9.5 cm
